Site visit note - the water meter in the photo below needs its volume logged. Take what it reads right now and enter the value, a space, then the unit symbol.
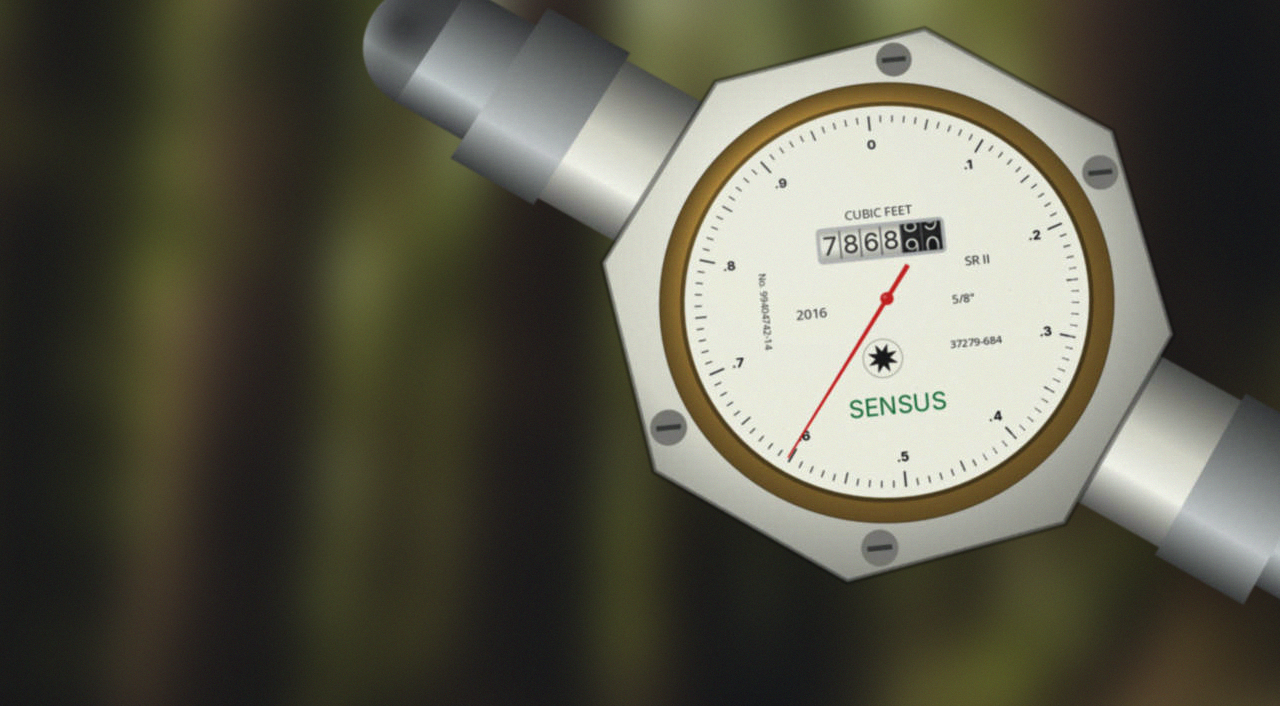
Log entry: 786889.60 ft³
